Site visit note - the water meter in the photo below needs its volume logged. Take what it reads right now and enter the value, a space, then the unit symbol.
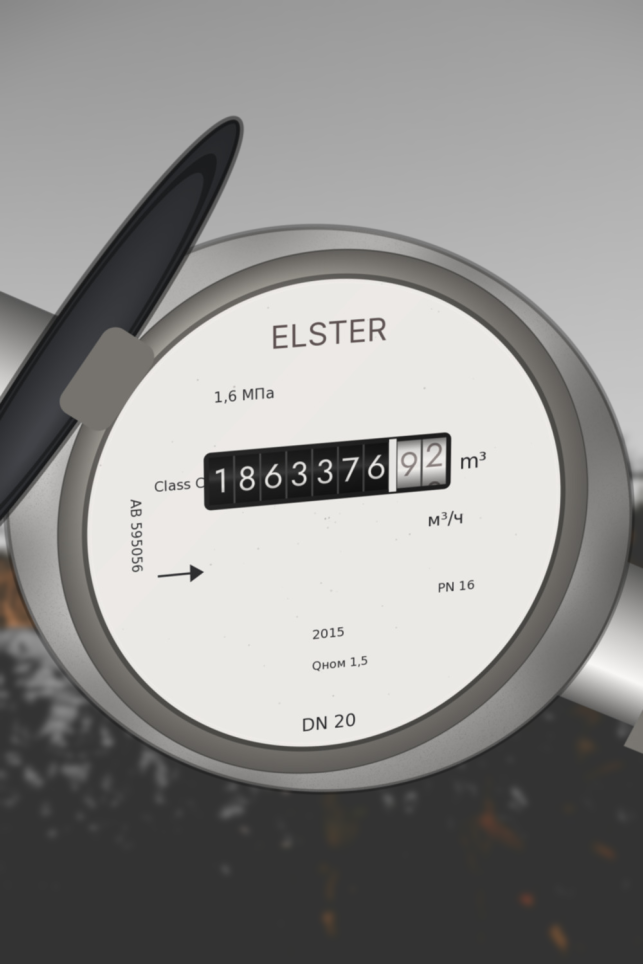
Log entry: 1863376.92 m³
